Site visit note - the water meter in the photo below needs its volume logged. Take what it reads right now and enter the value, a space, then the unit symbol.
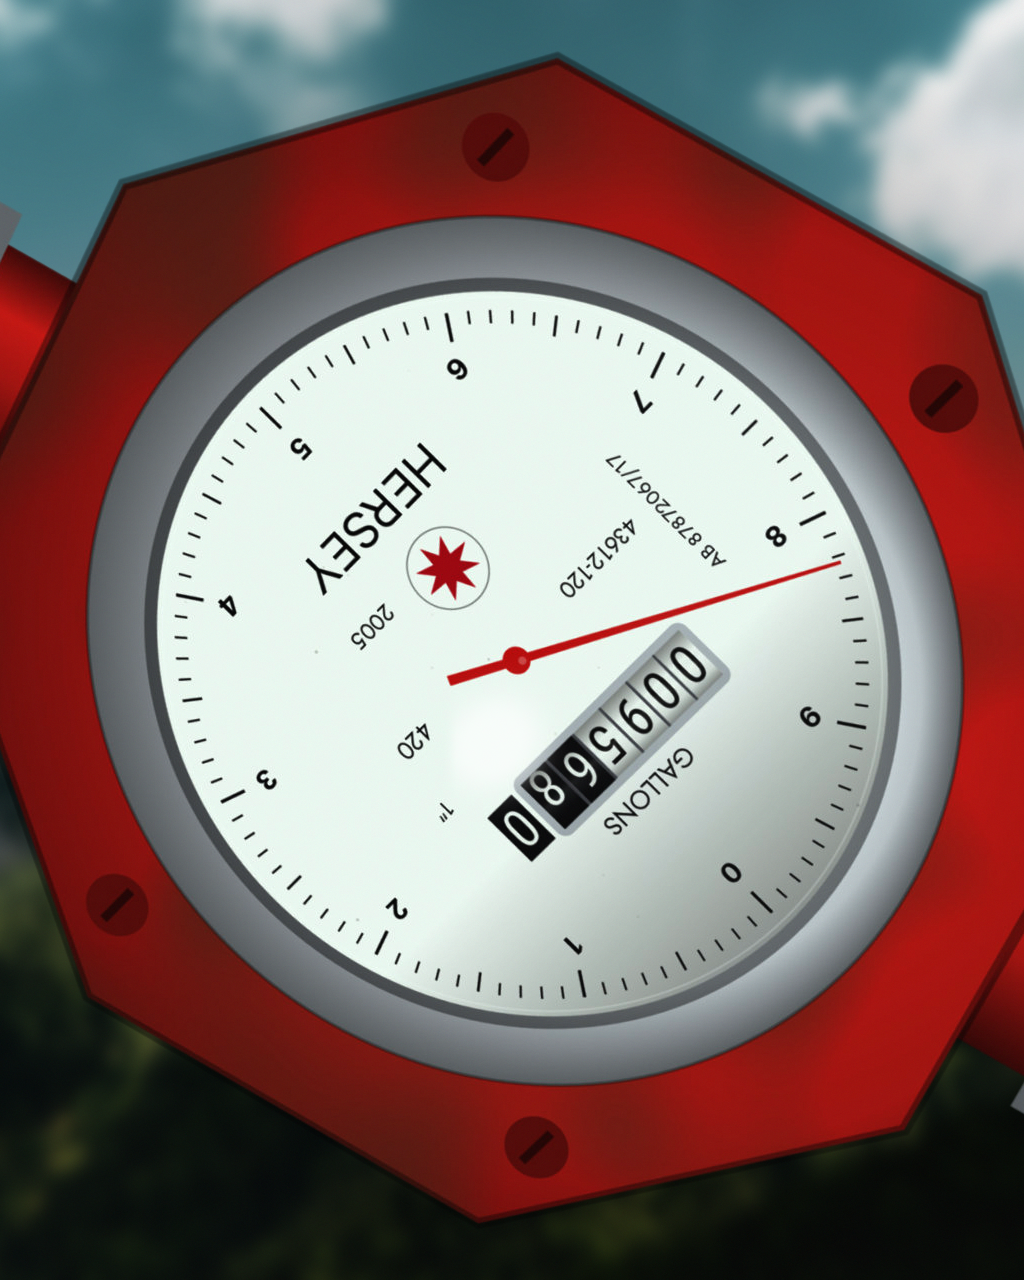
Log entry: 95678.2 gal
